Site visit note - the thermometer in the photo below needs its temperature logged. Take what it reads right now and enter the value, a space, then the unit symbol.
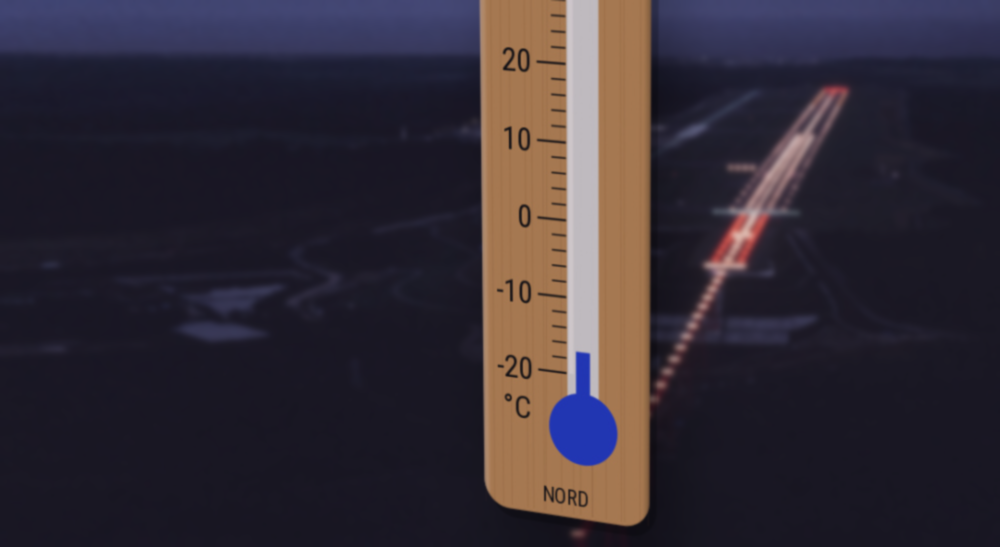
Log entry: -17 °C
